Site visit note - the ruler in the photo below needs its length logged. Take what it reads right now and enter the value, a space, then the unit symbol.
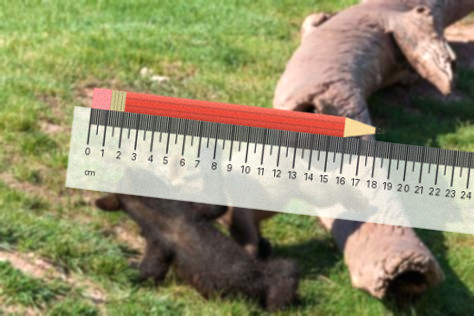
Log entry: 18.5 cm
